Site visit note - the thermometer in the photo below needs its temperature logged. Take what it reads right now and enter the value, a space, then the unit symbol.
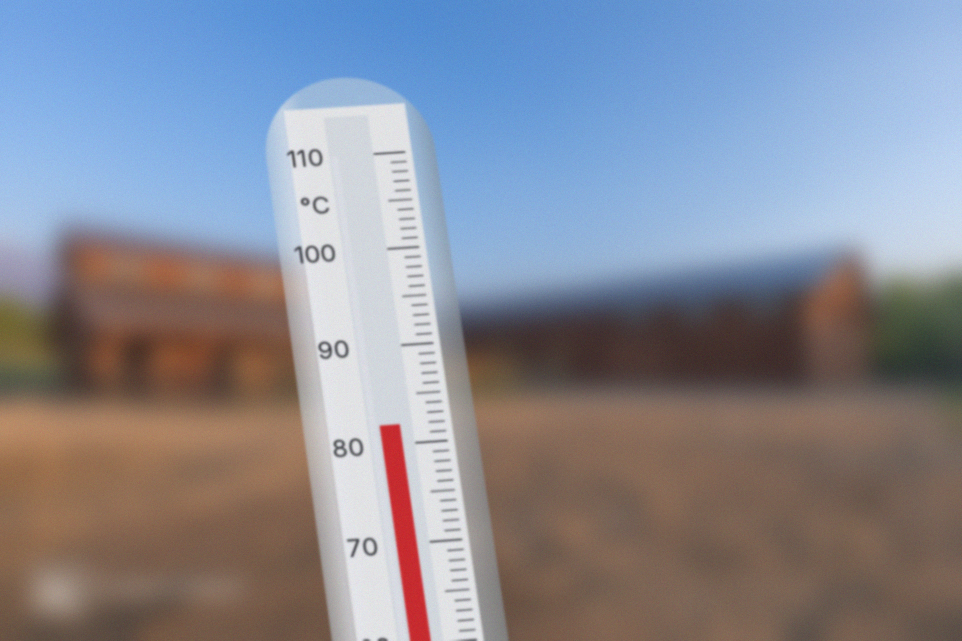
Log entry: 82 °C
